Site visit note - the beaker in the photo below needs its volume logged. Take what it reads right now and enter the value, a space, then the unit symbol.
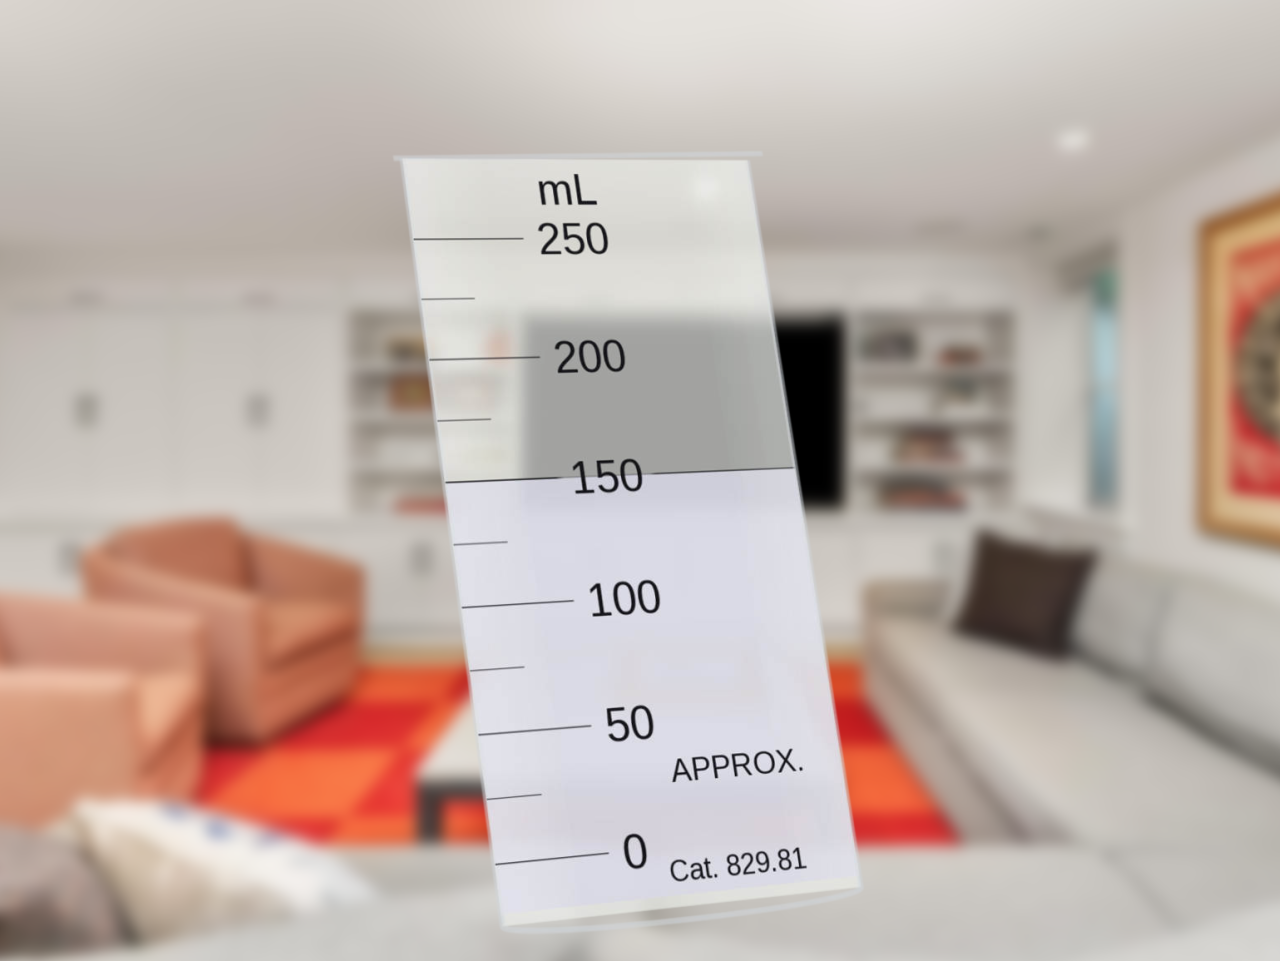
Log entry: 150 mL
